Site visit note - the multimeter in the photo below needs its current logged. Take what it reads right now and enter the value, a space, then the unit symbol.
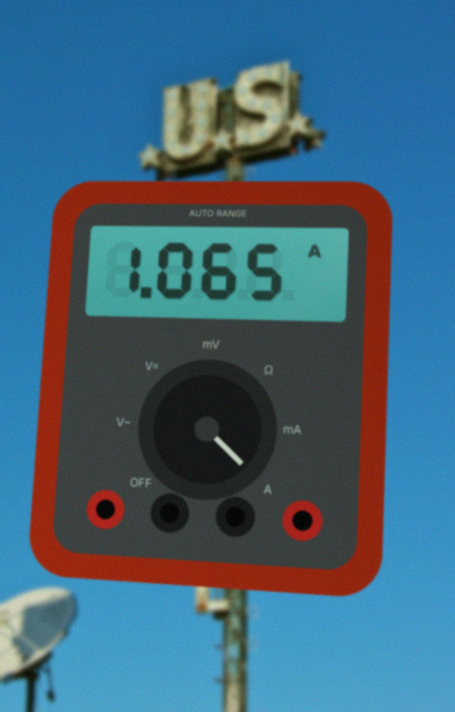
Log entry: 1.065 A
